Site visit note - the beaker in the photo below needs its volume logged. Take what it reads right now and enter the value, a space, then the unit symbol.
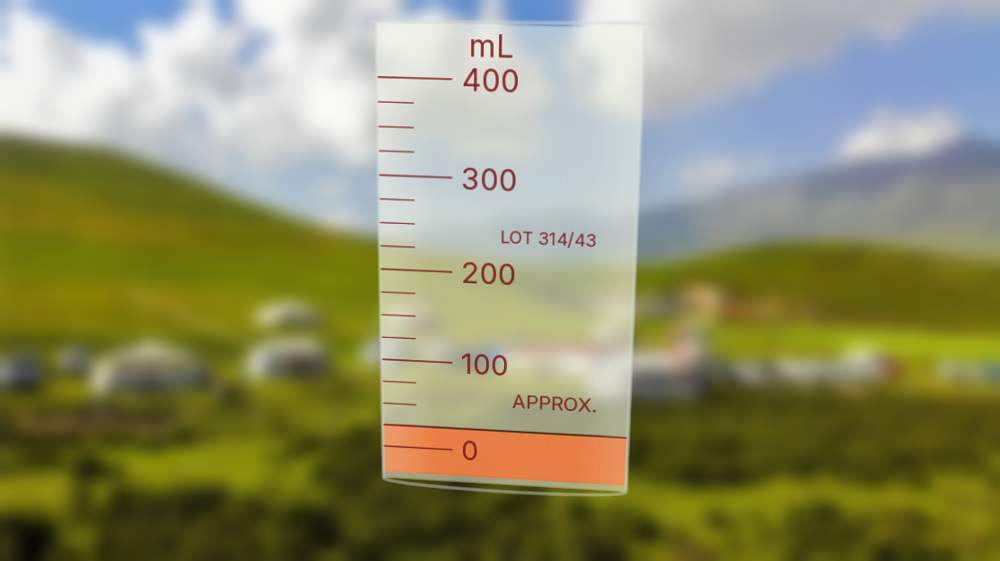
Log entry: 25 mL
